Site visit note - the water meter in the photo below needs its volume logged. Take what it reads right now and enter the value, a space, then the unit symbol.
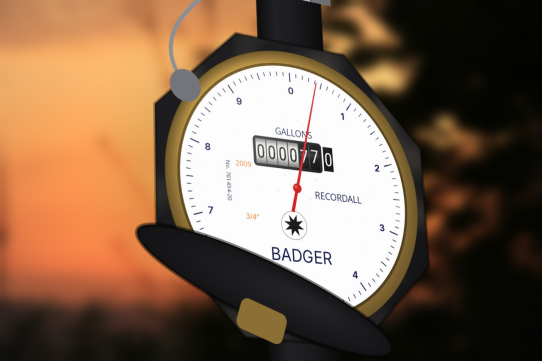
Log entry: 770.4 gal
